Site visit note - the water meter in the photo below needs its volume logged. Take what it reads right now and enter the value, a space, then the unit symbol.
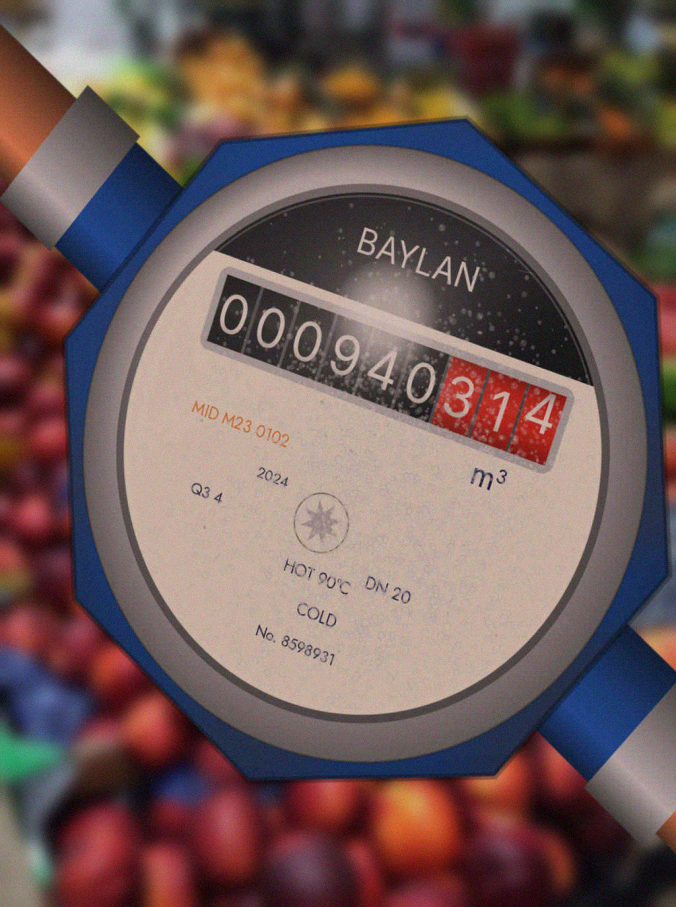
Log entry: 940.314 m³
